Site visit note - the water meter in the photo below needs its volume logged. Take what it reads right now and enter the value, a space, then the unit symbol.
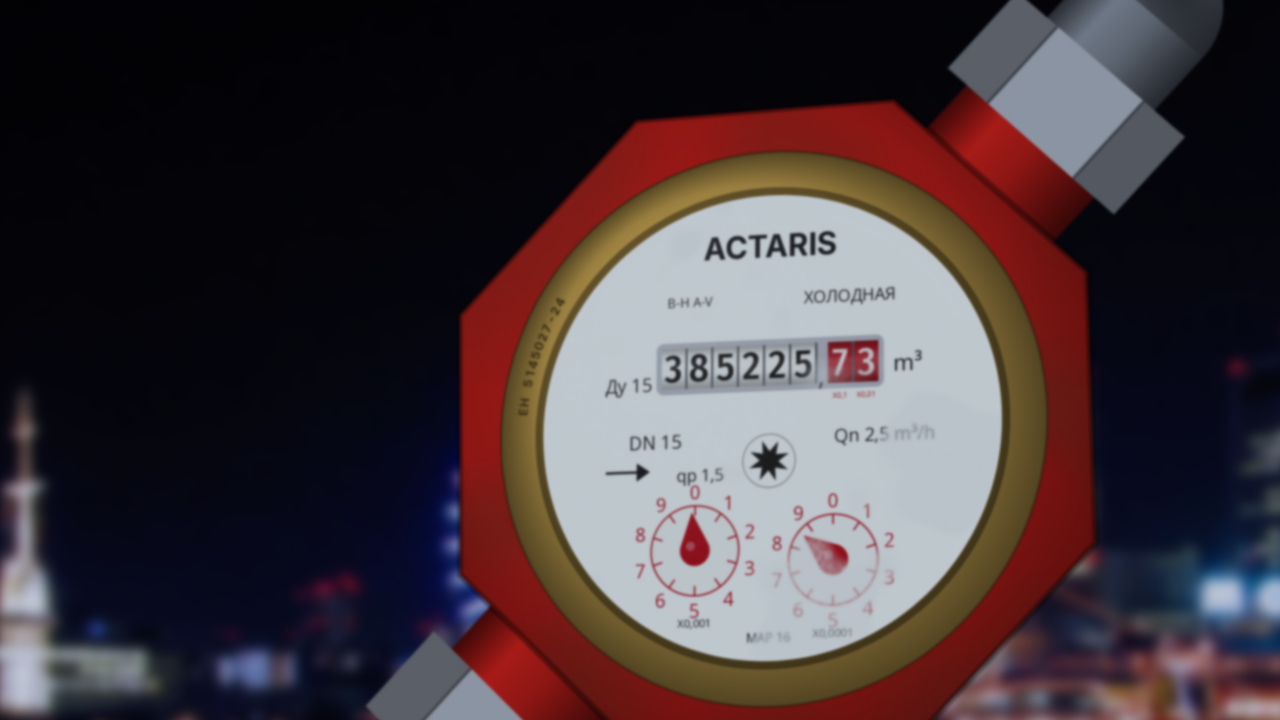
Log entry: 385225.7298 m³
